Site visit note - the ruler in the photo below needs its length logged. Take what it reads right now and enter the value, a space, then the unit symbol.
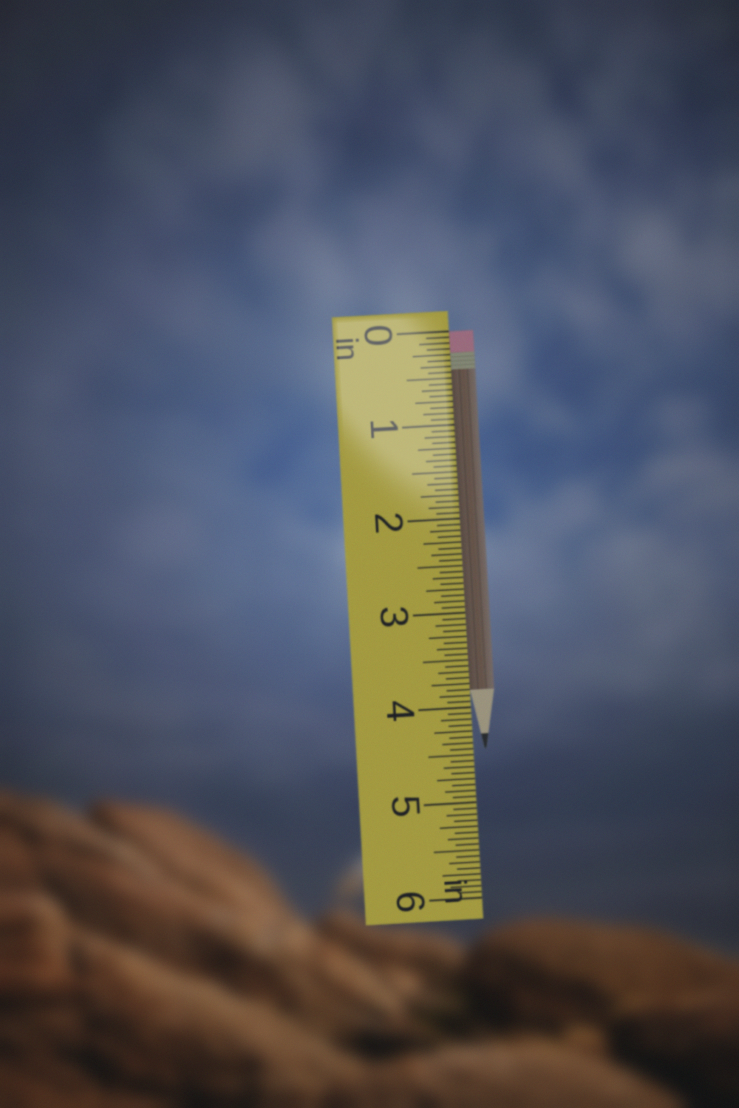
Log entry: 4.4375 in
